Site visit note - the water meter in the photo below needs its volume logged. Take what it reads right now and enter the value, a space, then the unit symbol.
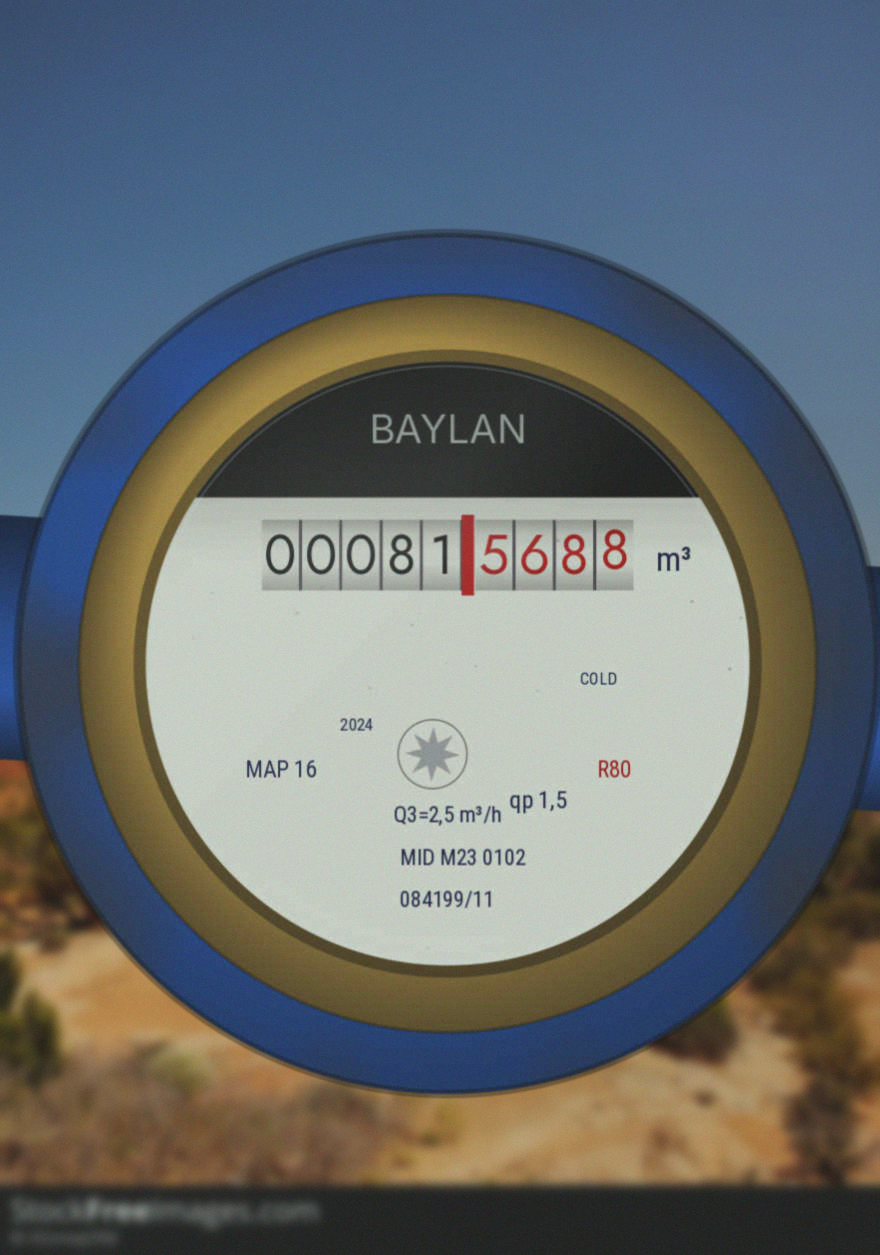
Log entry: 81.5688 m³
